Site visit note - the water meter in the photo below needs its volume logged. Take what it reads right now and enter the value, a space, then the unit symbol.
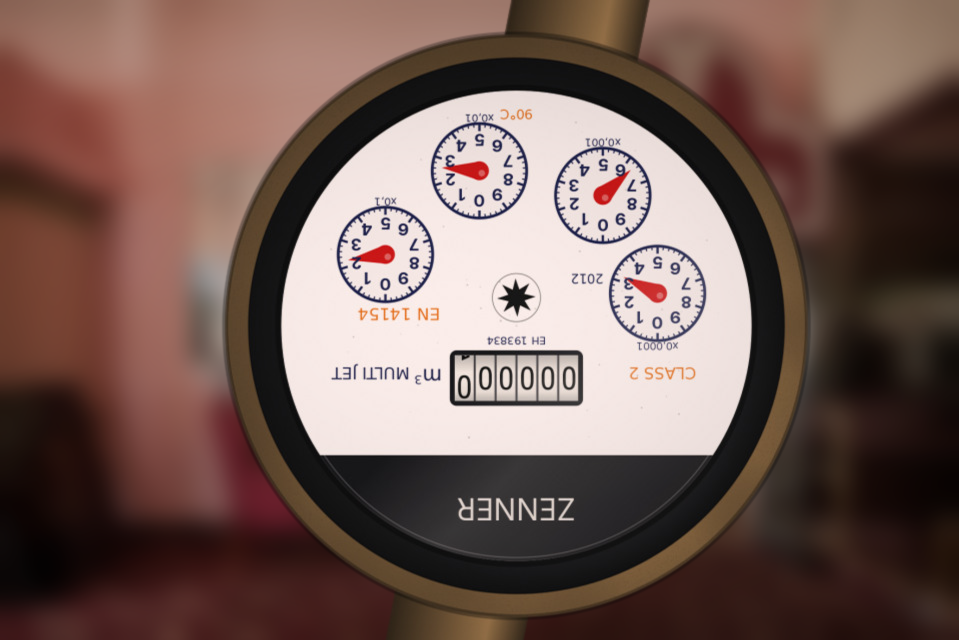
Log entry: 0.2263 m³
